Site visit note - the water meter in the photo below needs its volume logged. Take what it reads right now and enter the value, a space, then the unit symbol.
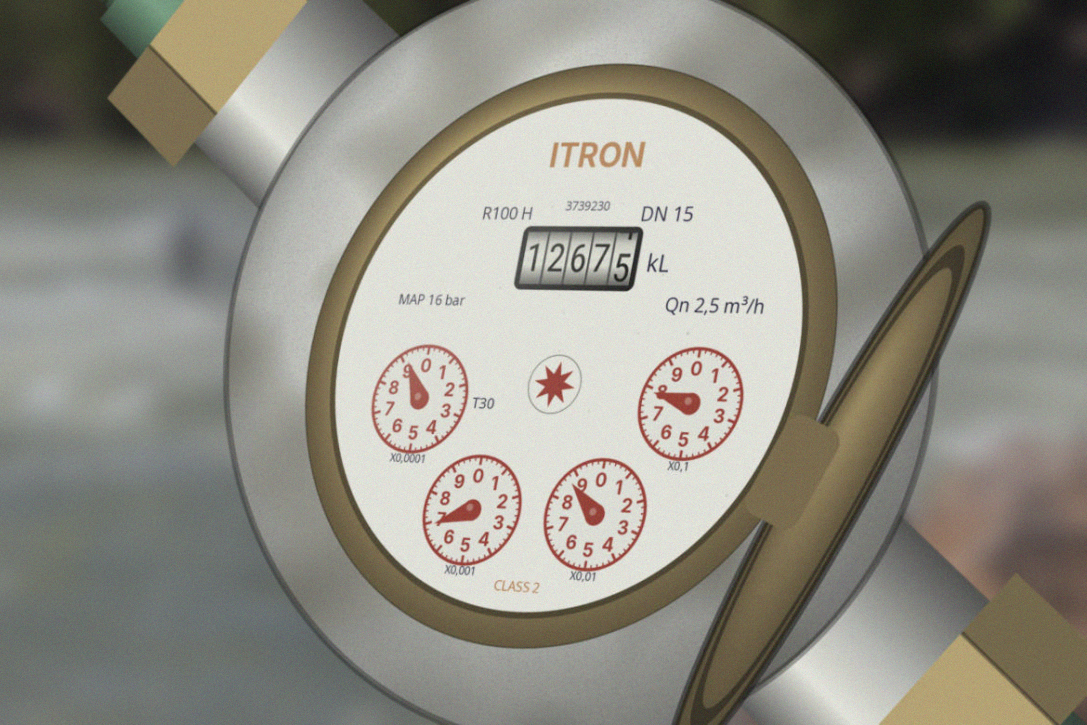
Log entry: 12674.7869 kL
